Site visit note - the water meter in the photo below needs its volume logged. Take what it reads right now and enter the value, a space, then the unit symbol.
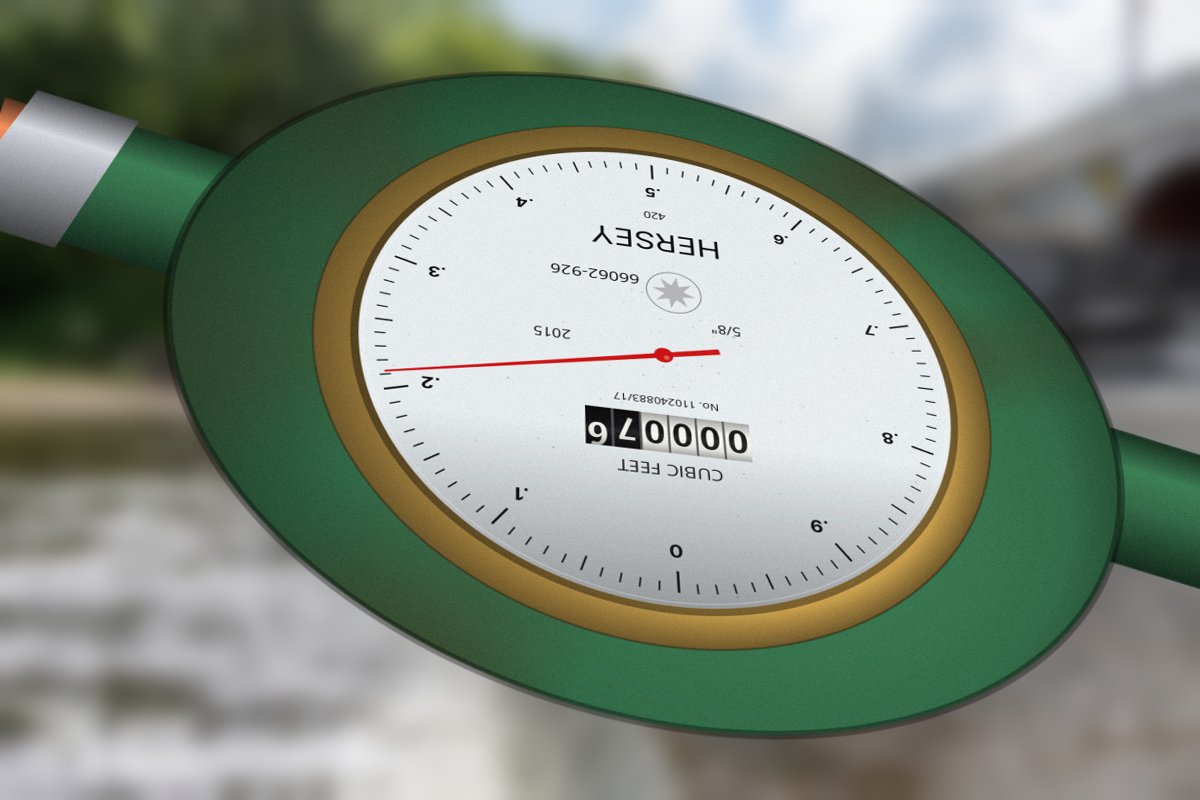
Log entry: 76.21 ft³
